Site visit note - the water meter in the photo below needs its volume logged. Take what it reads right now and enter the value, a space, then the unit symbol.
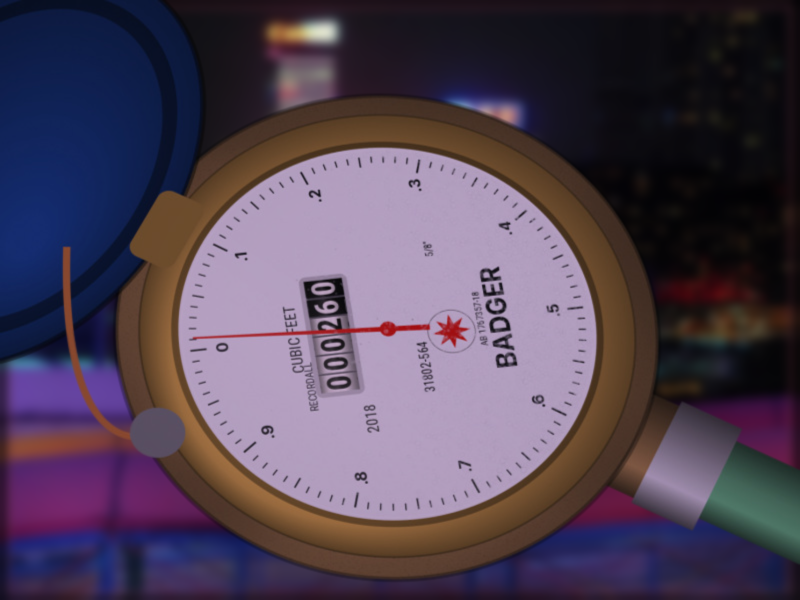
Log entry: 260.01 ft³
